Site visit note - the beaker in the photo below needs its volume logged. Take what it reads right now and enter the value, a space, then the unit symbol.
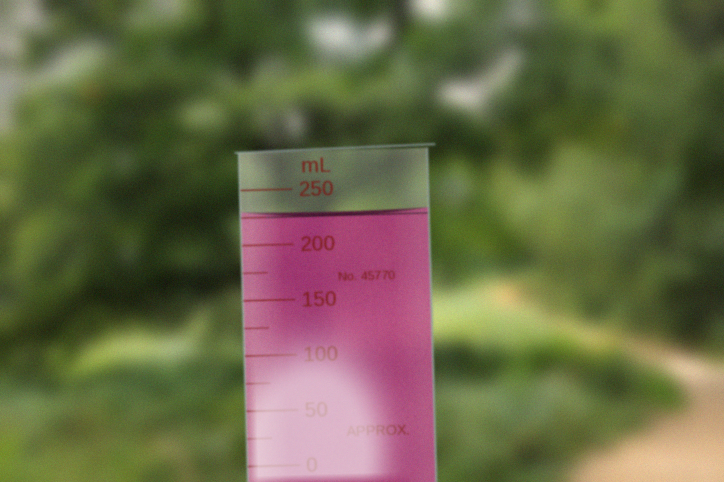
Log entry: 225 mL
